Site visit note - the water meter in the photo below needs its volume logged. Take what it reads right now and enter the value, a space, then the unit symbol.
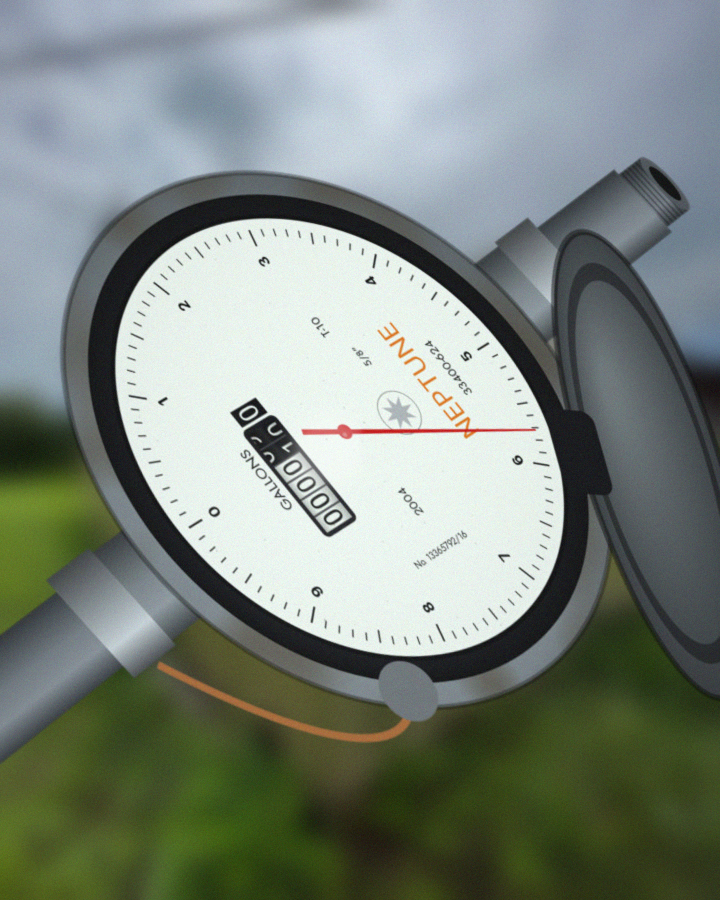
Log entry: 95.7 gal
